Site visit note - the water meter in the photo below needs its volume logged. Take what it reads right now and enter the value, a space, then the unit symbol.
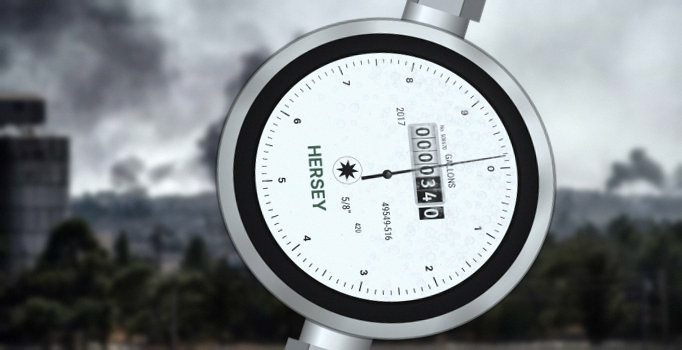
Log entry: 339.8 gal
